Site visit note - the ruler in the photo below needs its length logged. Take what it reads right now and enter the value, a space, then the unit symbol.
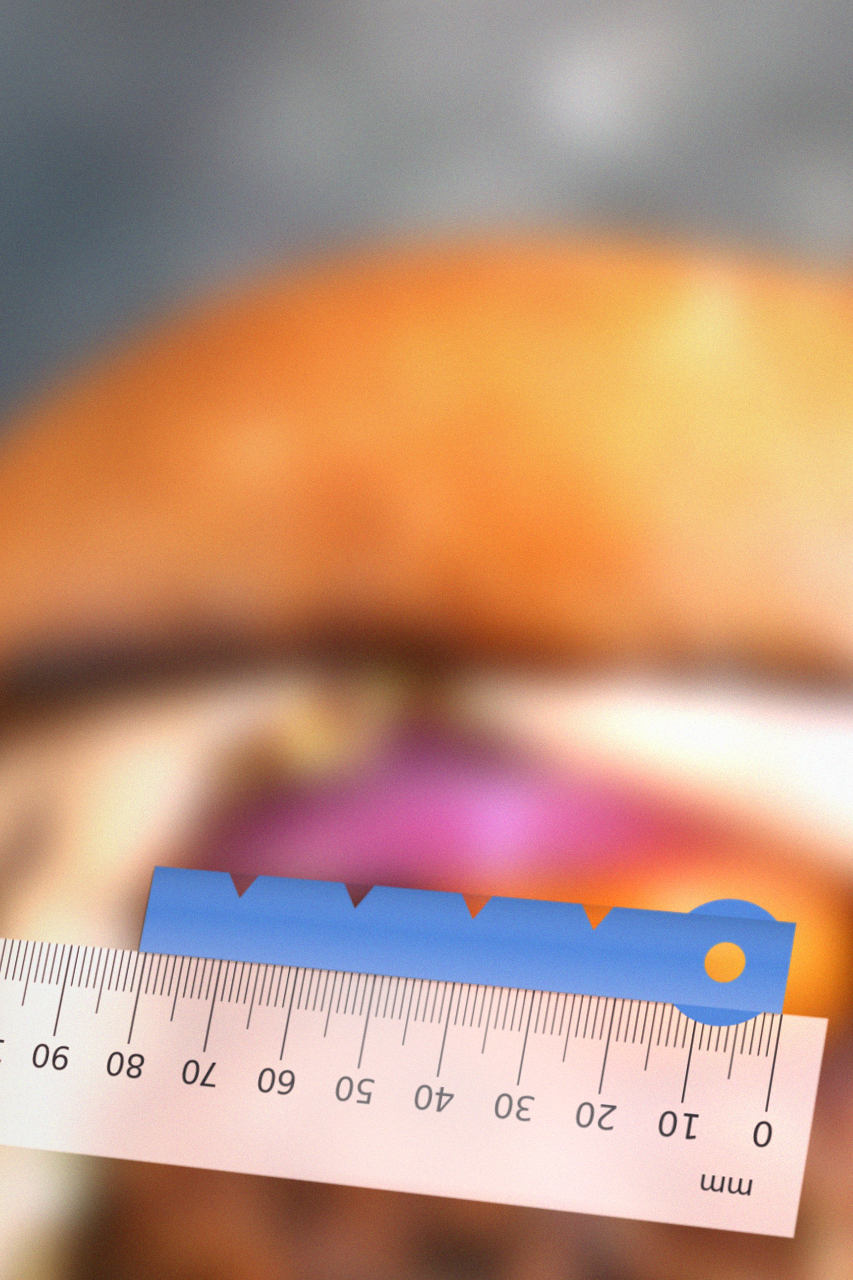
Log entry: 81 mm
